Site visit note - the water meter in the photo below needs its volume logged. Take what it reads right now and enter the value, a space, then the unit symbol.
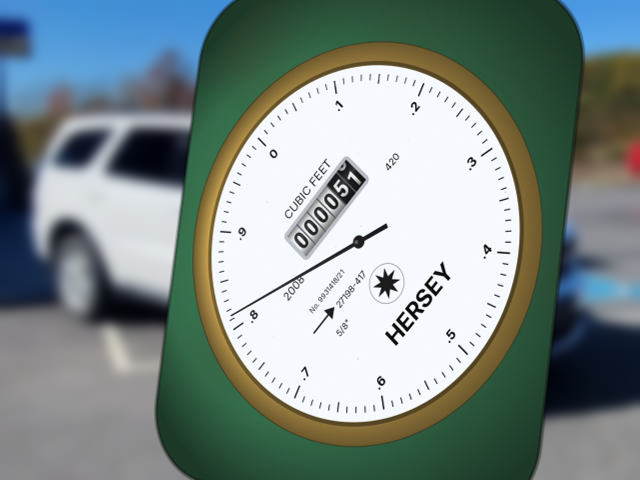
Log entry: 50.81 ft³
